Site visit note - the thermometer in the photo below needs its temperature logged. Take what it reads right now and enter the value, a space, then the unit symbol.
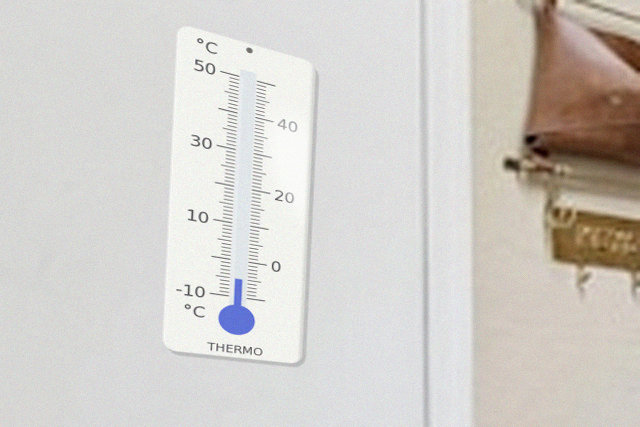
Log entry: -5 °C
